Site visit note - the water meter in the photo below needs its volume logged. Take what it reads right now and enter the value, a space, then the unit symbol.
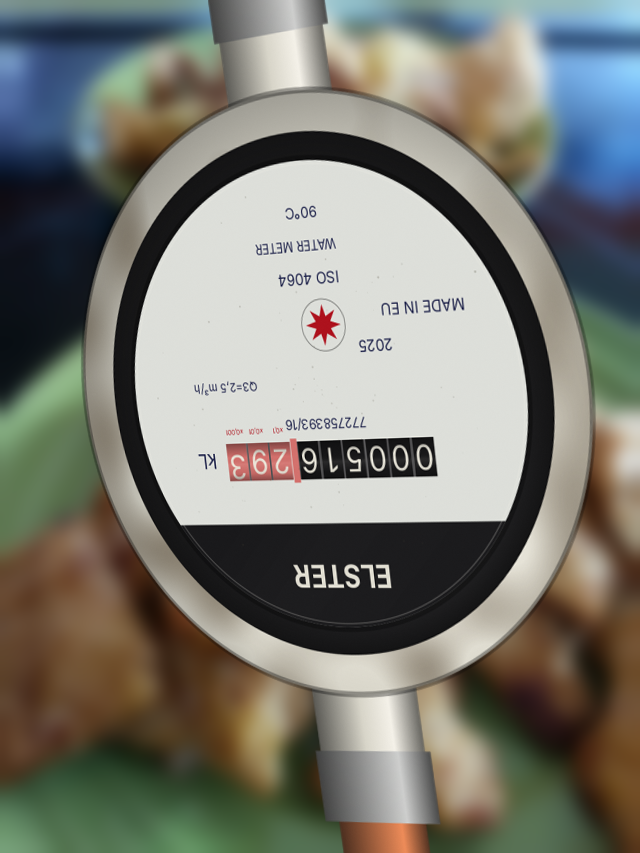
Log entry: 516.293 kL
